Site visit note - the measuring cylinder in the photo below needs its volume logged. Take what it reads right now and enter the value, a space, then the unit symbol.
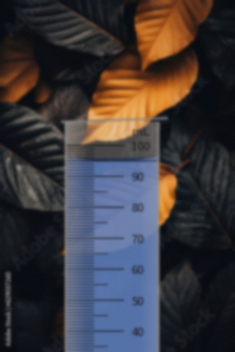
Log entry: 95 mL
